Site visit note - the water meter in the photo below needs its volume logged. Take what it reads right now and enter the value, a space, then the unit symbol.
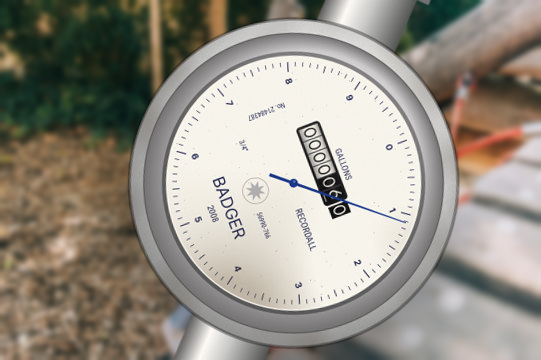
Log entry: 61.1 gal
